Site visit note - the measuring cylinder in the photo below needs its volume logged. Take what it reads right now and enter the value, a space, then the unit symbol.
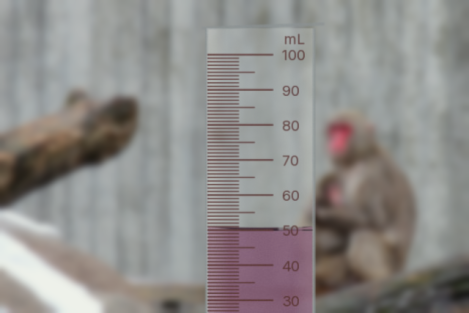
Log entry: 50 mL
